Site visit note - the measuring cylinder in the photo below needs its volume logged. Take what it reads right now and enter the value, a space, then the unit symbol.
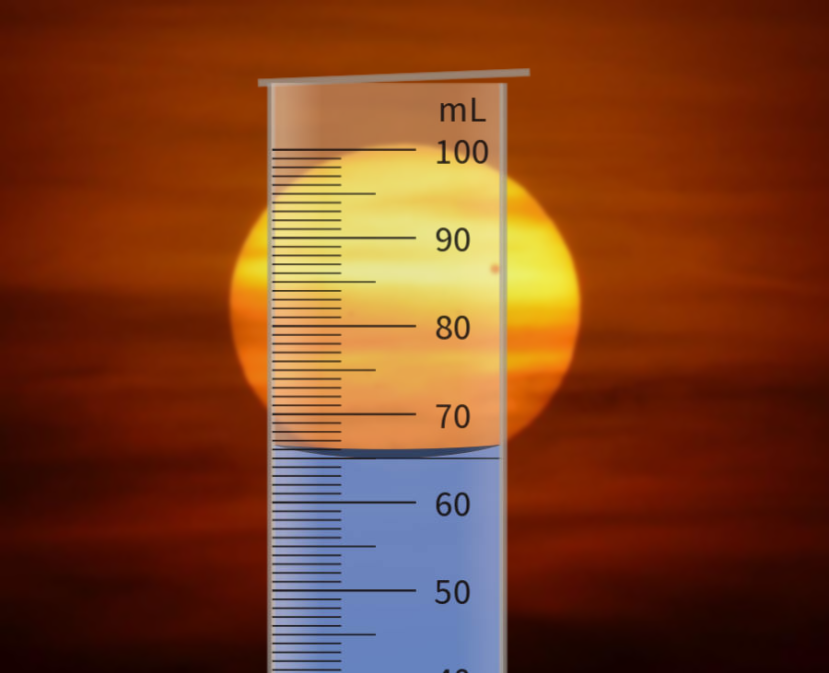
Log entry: 65 mL
